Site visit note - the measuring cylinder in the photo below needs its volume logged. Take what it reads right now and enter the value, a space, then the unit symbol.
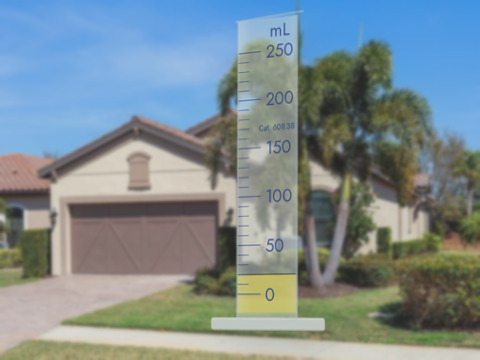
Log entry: 20 mL
